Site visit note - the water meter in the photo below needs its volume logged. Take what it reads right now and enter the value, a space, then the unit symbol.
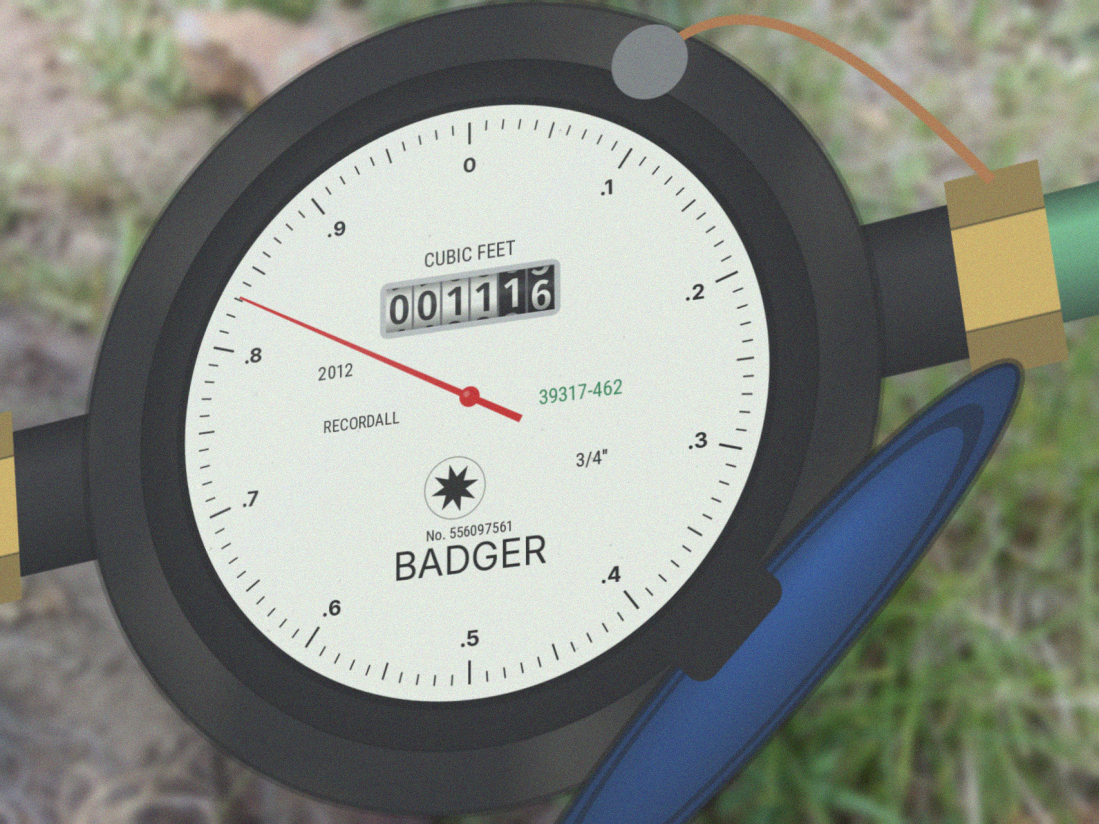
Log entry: 1115.83 ft³
